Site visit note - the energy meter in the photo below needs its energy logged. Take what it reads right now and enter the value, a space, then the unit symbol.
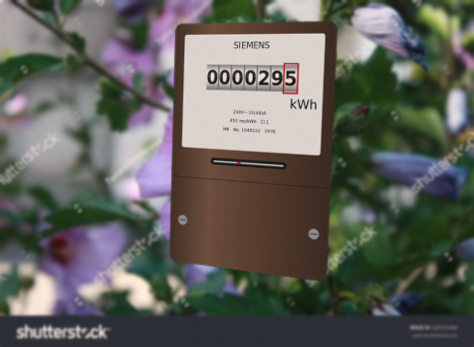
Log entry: 29.5 kWh
